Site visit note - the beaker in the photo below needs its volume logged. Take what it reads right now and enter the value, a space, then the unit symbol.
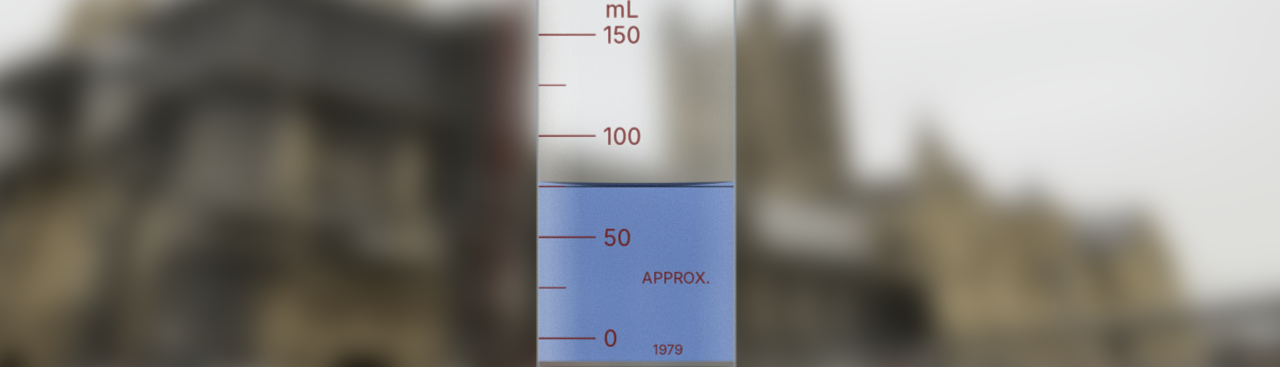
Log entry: 75 mL
